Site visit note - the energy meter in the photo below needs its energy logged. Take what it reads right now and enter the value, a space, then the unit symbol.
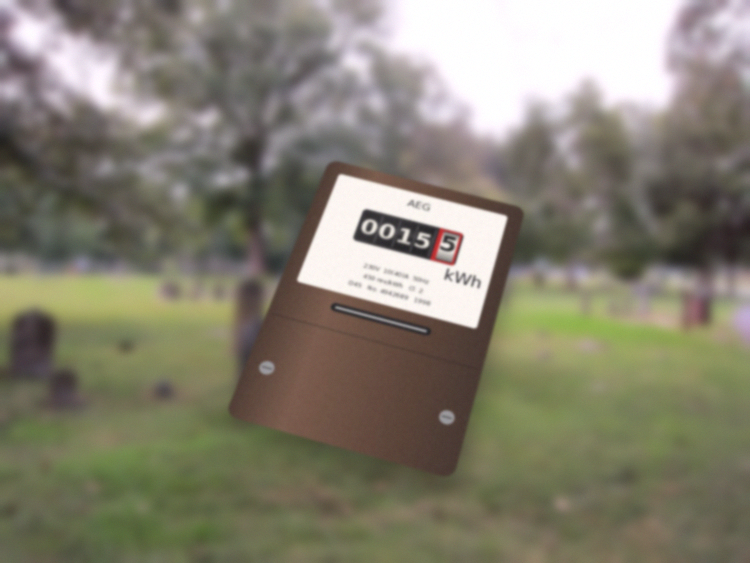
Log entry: 15.5 kWh
